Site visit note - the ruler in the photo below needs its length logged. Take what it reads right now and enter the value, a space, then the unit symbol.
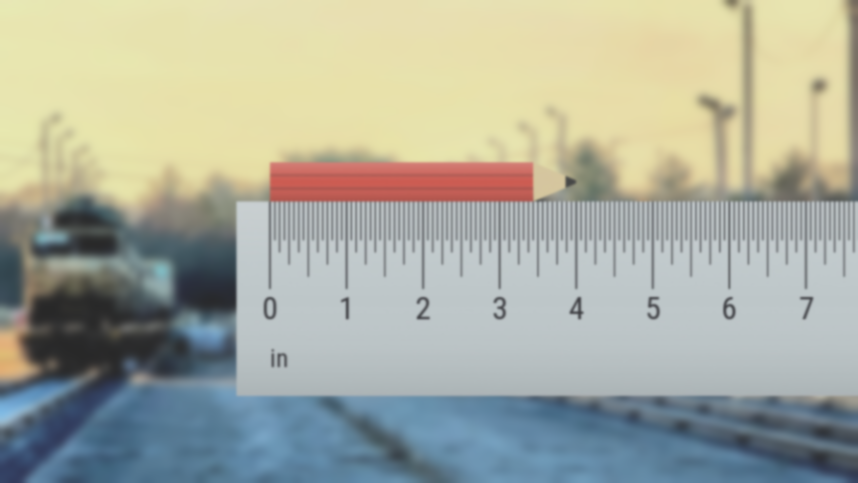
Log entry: 4 in
